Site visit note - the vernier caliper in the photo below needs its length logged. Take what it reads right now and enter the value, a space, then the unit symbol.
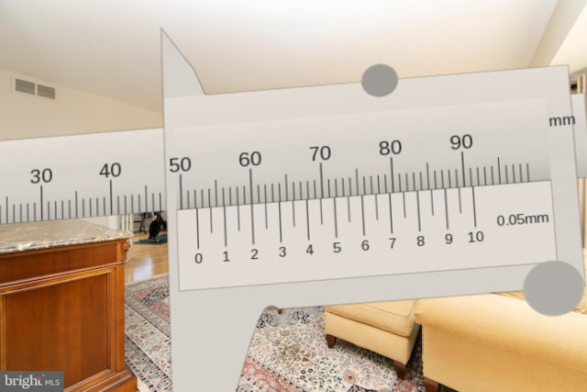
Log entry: 52.2 mm
